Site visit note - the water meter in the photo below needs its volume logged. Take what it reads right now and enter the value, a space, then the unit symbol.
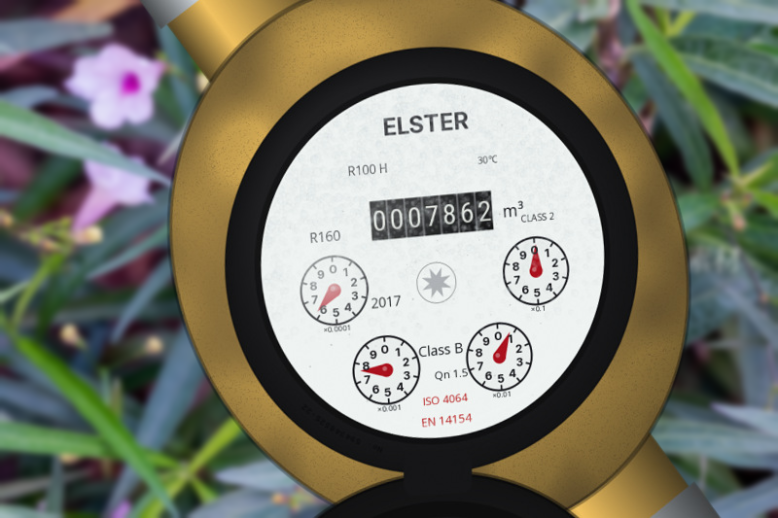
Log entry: 7862.0076 m³
